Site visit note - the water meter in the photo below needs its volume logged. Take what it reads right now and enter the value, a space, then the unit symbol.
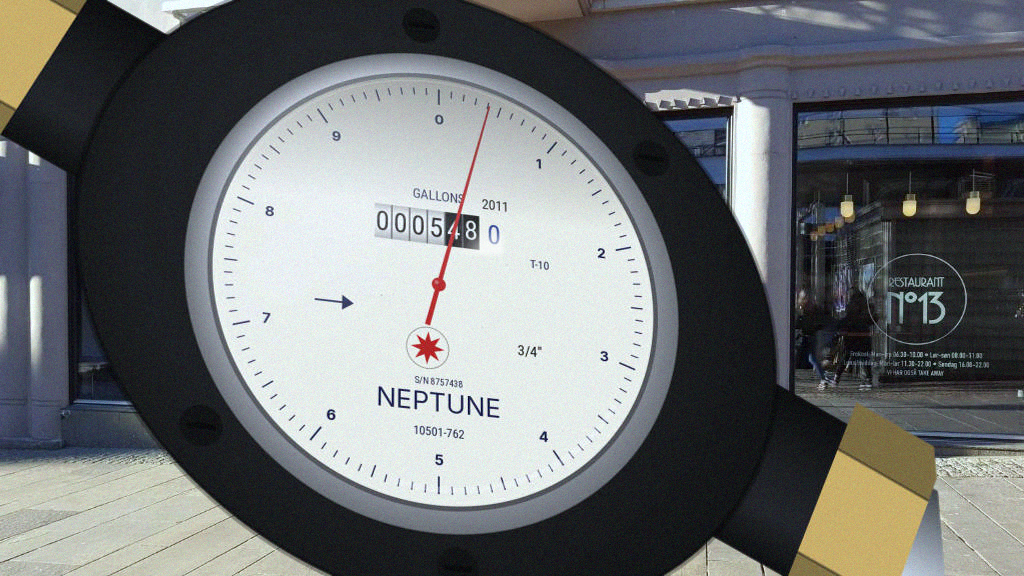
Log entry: 5480.4 gal
